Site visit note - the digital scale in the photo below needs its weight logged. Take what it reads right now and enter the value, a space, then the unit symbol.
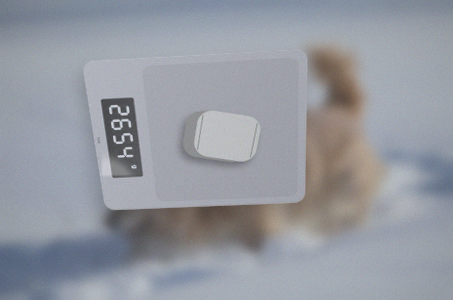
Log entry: 2654 g
